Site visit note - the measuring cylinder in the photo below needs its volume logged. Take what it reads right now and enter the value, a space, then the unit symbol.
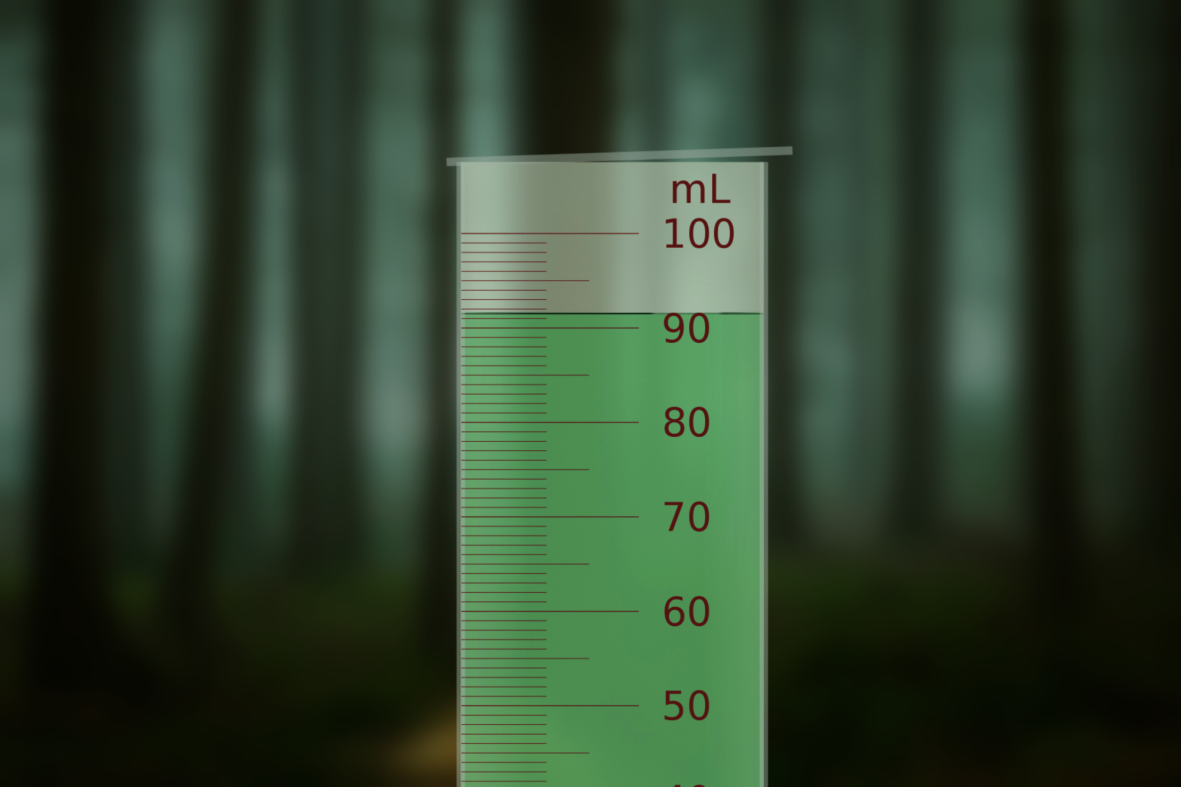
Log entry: 91.5 mL
